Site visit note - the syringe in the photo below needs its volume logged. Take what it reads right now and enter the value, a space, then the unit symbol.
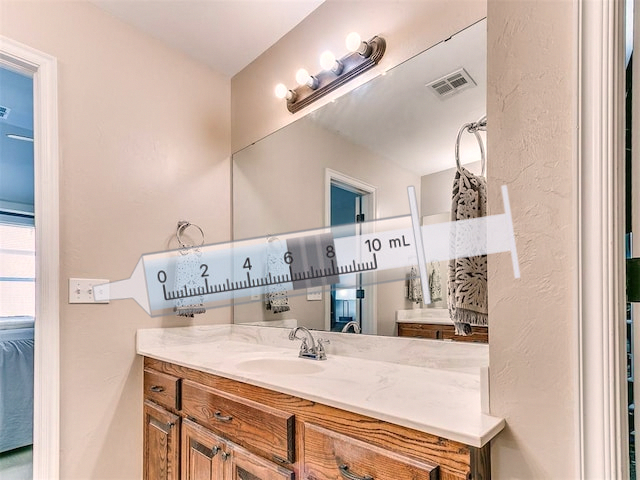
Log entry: 6 mL
